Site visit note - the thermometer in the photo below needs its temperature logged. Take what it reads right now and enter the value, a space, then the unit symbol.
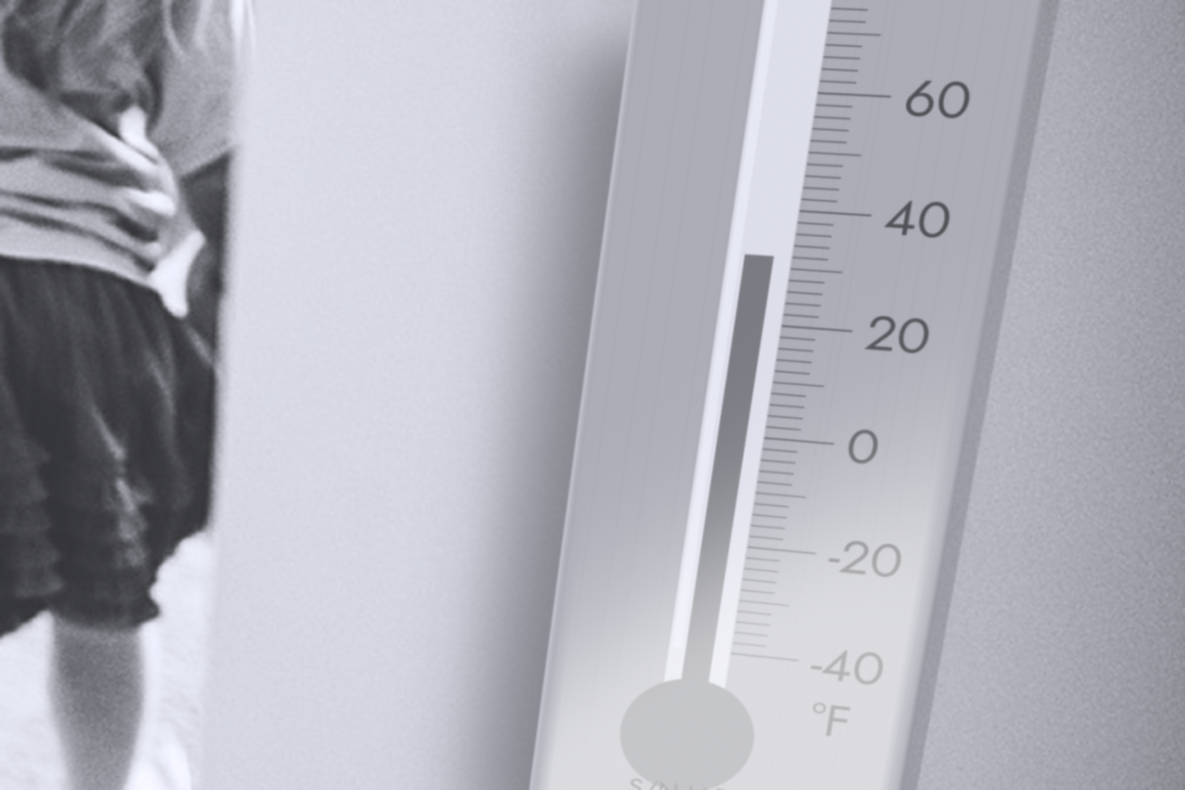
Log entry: 32 °F
